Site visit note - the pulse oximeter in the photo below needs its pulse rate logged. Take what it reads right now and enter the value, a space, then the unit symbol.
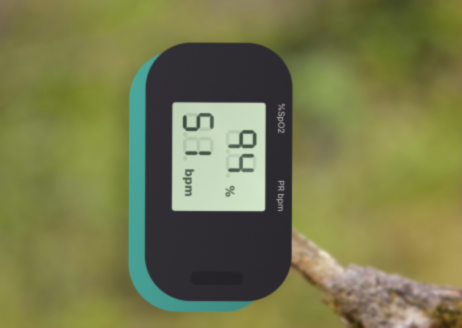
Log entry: 51 bpm
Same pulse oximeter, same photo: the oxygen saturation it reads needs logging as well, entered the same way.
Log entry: 94 %
